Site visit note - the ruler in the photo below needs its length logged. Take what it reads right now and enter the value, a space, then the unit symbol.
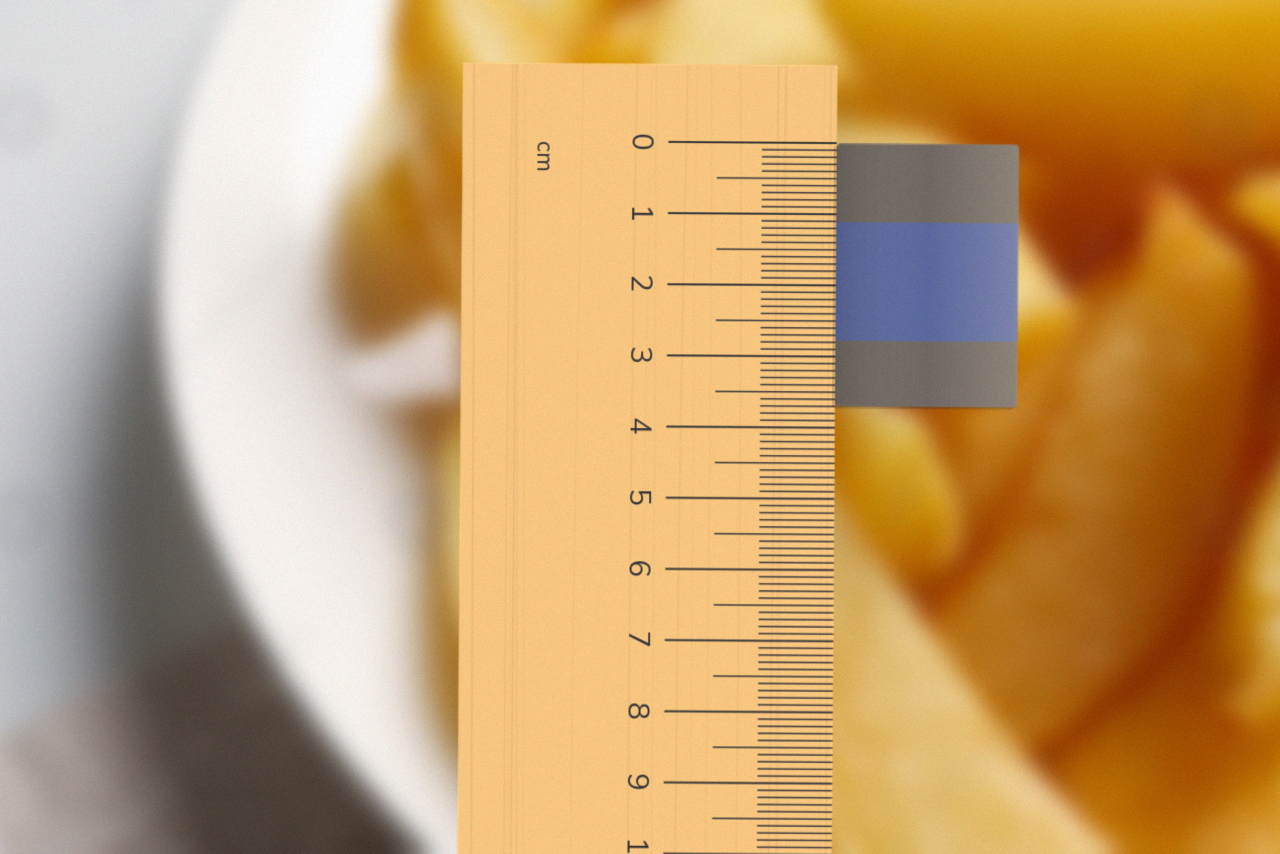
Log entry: 3.7 cm
